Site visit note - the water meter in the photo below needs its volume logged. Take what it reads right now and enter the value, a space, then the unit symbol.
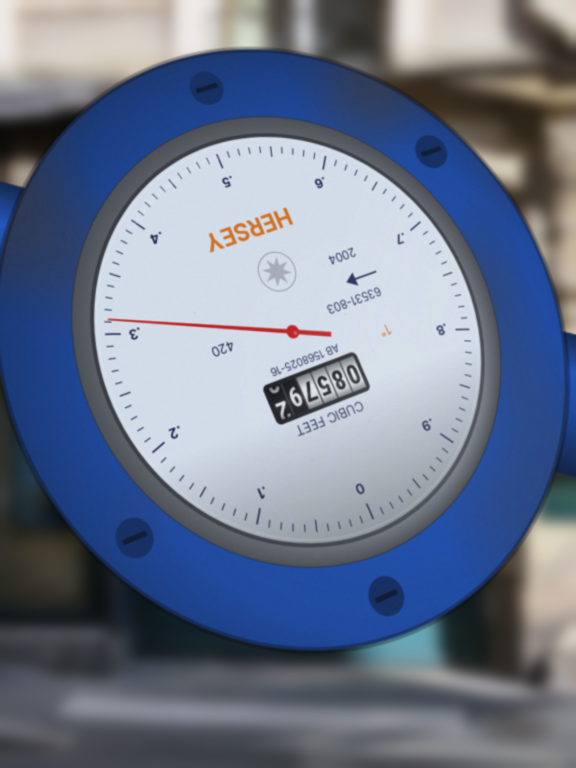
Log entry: 85792.31 ft³
